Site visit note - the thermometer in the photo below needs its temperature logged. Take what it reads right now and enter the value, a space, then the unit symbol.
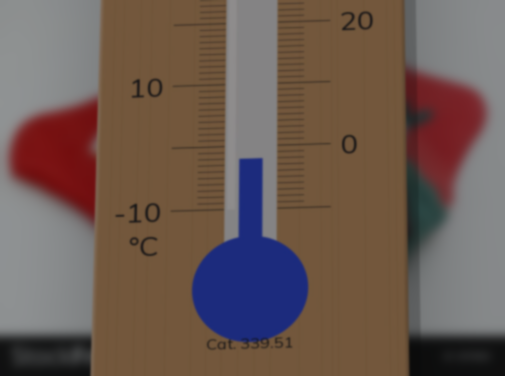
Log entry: -2 °C
